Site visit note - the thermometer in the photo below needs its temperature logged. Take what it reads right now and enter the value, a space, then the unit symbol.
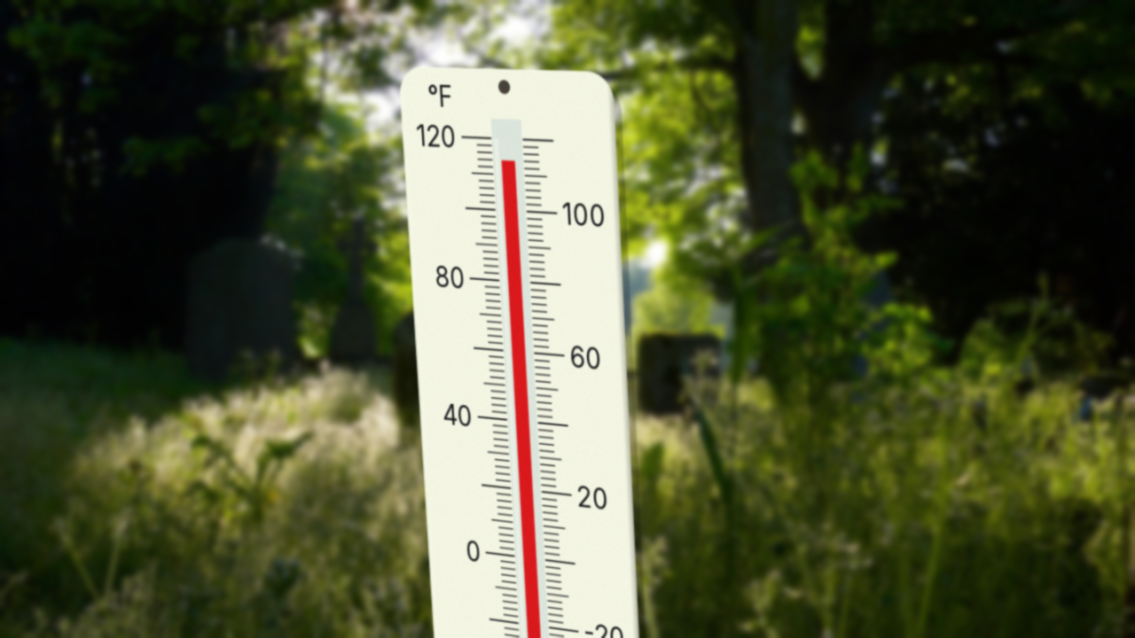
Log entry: 114 °F
